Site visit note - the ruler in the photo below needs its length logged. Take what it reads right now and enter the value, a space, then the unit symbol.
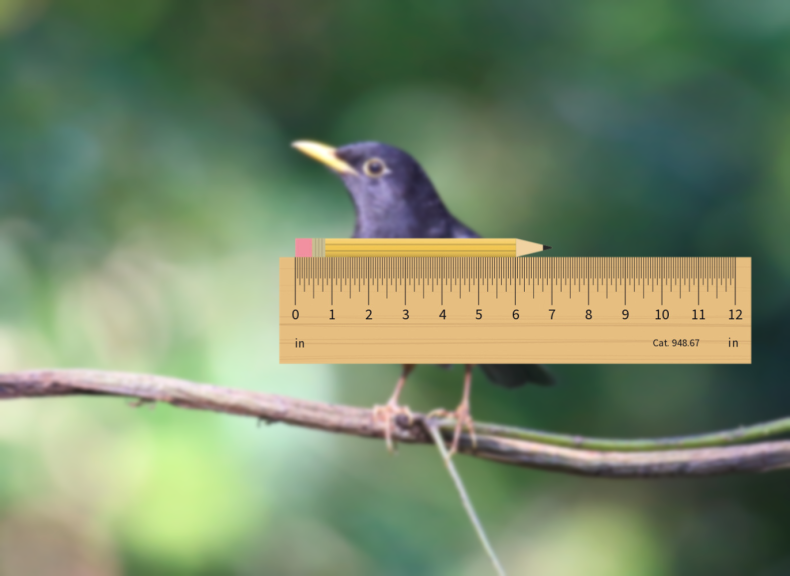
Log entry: 7 in
